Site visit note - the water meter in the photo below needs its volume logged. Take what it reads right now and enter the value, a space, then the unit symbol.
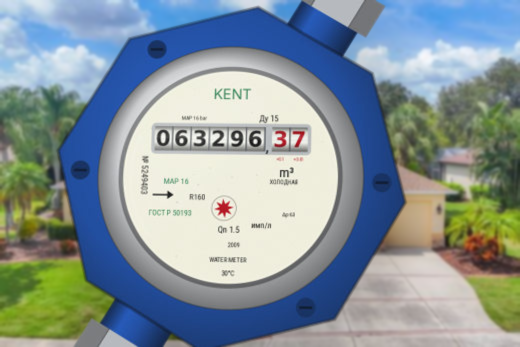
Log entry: 63296.37 m³
